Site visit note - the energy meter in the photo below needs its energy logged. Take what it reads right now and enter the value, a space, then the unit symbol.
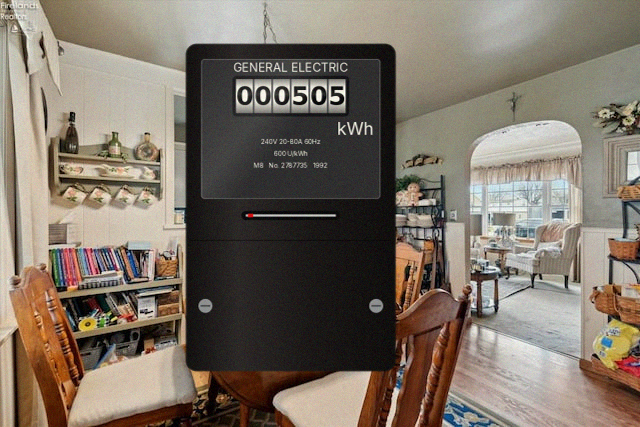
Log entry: 505 kWh
